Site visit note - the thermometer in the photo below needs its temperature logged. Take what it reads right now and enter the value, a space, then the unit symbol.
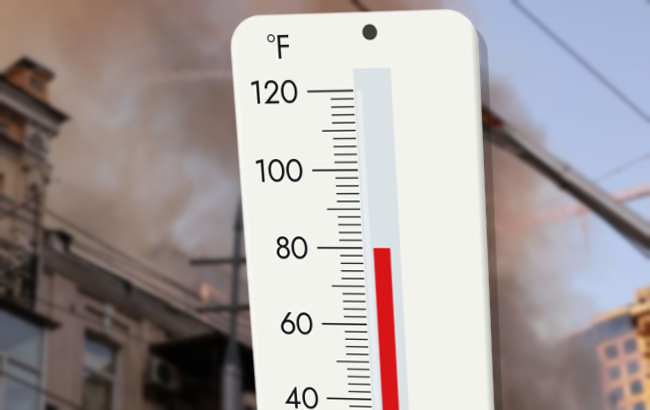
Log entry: 80 °F
